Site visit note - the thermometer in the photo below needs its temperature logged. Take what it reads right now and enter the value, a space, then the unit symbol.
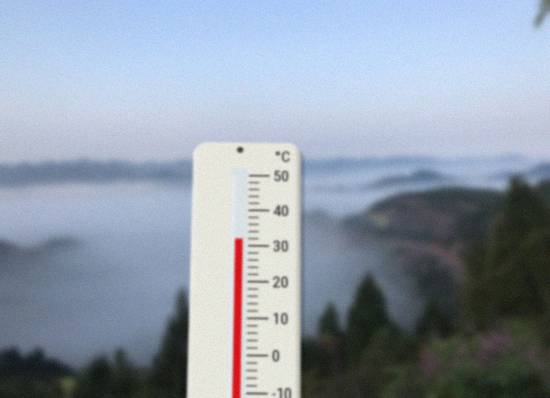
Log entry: 32 °C
